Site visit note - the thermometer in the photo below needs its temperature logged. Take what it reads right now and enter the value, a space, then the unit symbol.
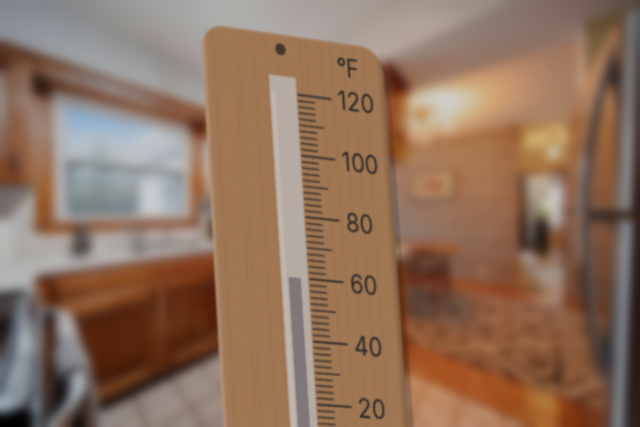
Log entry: 60 °F
